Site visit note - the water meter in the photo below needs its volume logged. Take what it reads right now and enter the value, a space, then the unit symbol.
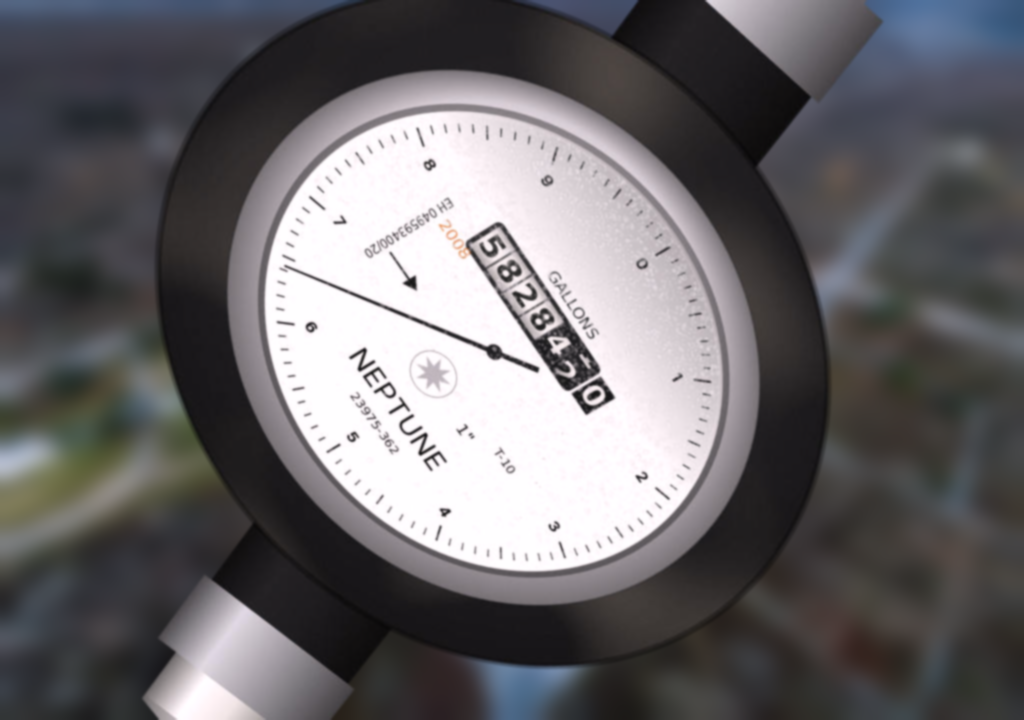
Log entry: 5828416.4 gal
